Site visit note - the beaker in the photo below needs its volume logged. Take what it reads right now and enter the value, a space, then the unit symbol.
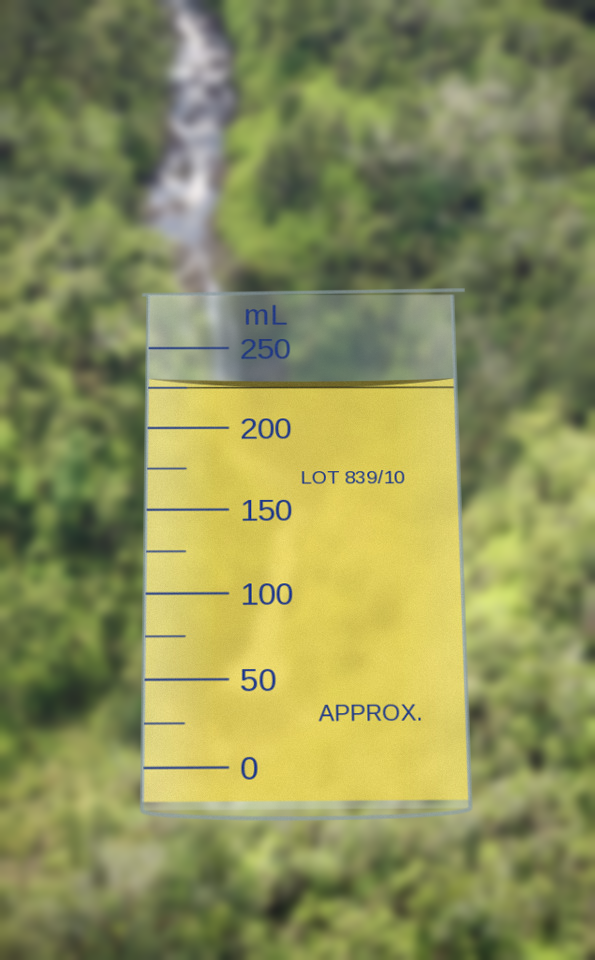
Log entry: 225 mL
